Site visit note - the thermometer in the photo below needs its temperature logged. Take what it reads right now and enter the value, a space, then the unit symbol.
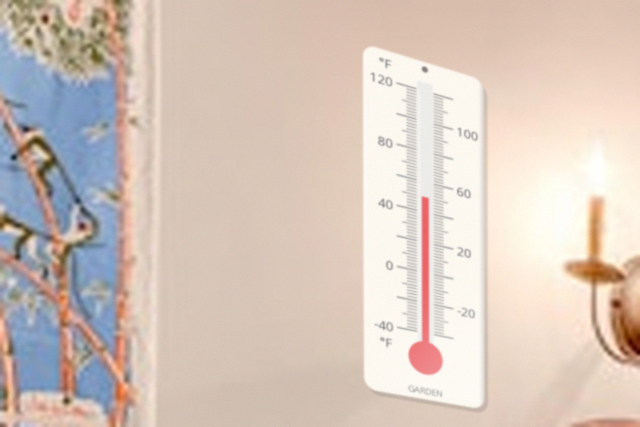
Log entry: 50 °F
